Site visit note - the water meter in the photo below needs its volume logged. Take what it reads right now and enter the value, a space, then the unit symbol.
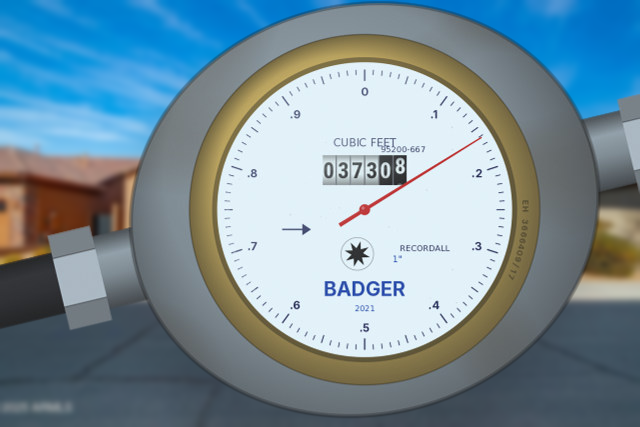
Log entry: 37308.16 ft³
